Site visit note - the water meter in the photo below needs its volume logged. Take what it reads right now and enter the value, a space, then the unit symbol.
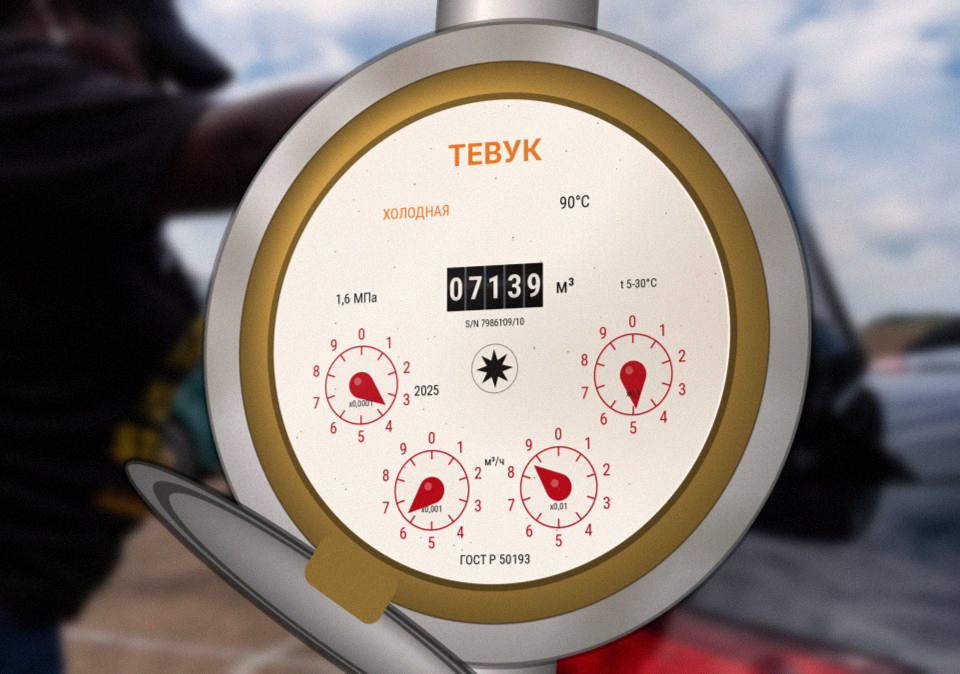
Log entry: 7139.4863 m³
